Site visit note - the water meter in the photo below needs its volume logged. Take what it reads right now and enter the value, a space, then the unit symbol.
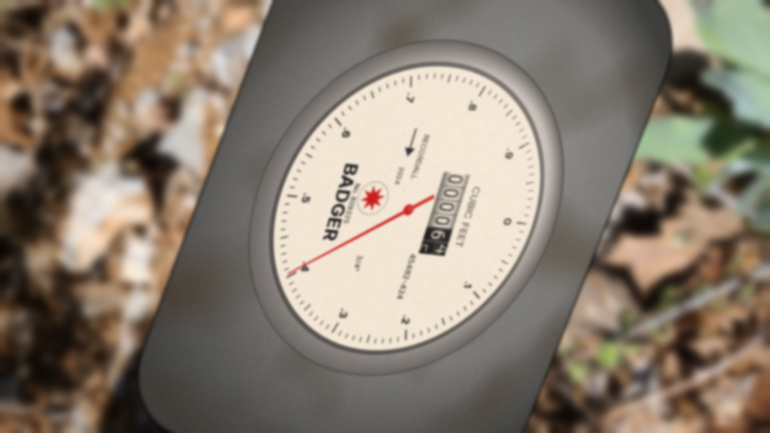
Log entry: 64.40 ft³
